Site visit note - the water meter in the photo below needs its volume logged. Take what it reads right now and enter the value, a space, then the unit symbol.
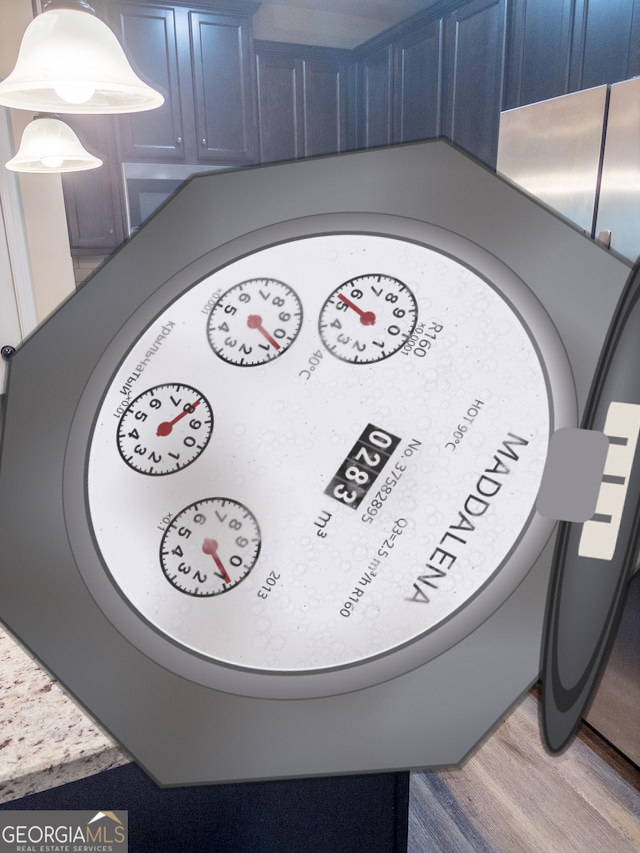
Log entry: 283.0805 m³
